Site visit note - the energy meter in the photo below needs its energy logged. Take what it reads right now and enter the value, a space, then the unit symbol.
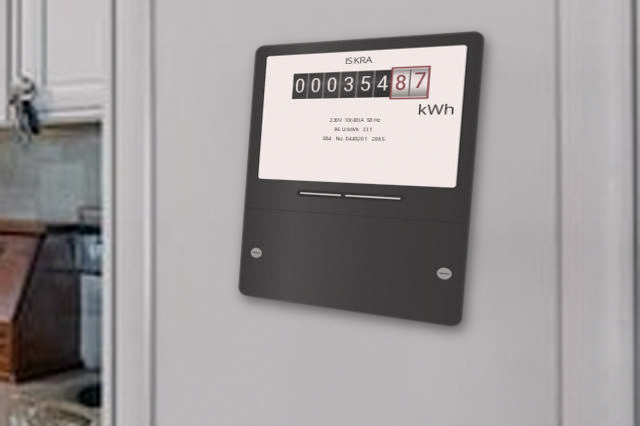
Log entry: 354.87 kWh
